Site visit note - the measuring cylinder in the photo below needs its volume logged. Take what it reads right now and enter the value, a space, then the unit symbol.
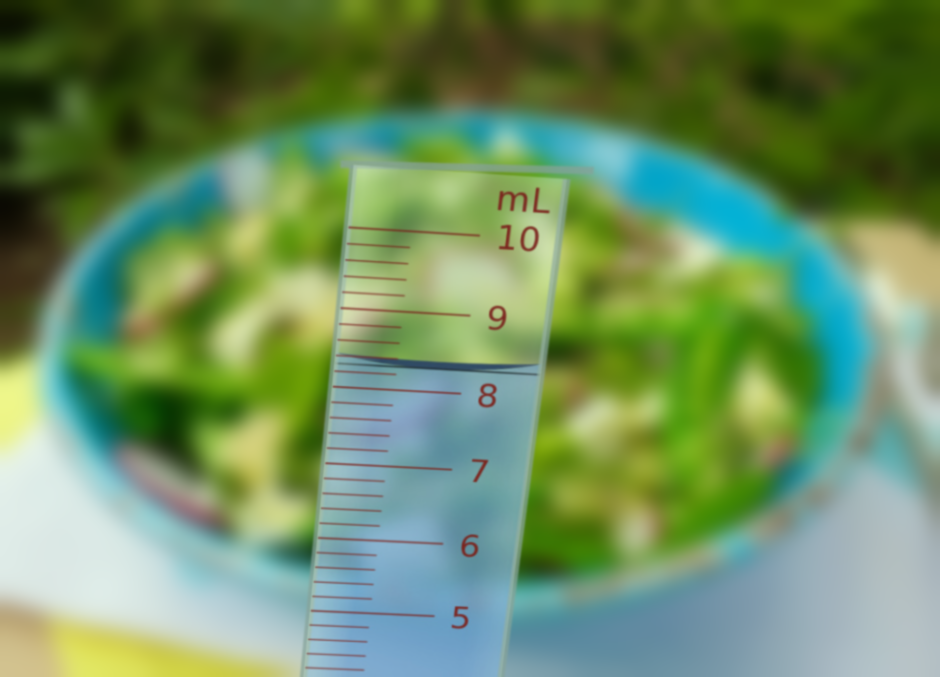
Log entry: 8.3 mL
